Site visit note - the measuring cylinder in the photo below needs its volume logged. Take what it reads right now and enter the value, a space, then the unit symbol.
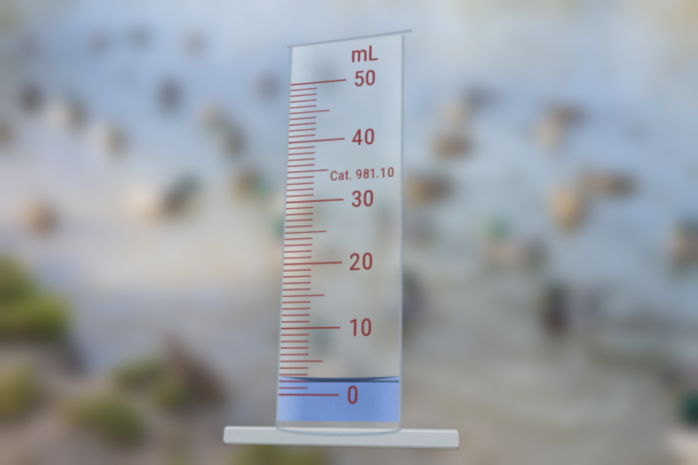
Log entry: 2 mL
